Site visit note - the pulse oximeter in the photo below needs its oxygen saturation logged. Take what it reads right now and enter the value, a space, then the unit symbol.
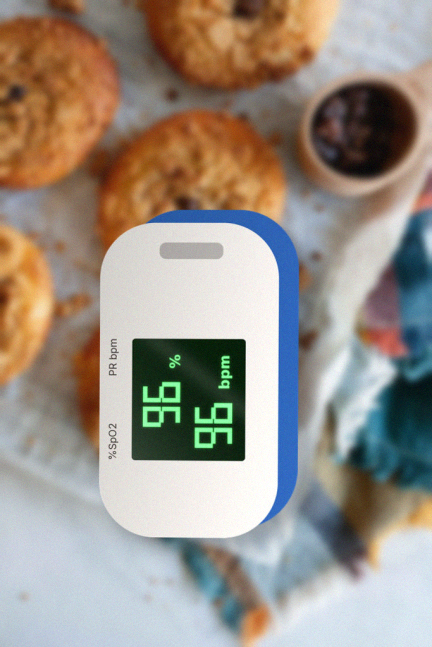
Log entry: 96 %
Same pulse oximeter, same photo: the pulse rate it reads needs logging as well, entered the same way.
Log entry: 96 bpm
